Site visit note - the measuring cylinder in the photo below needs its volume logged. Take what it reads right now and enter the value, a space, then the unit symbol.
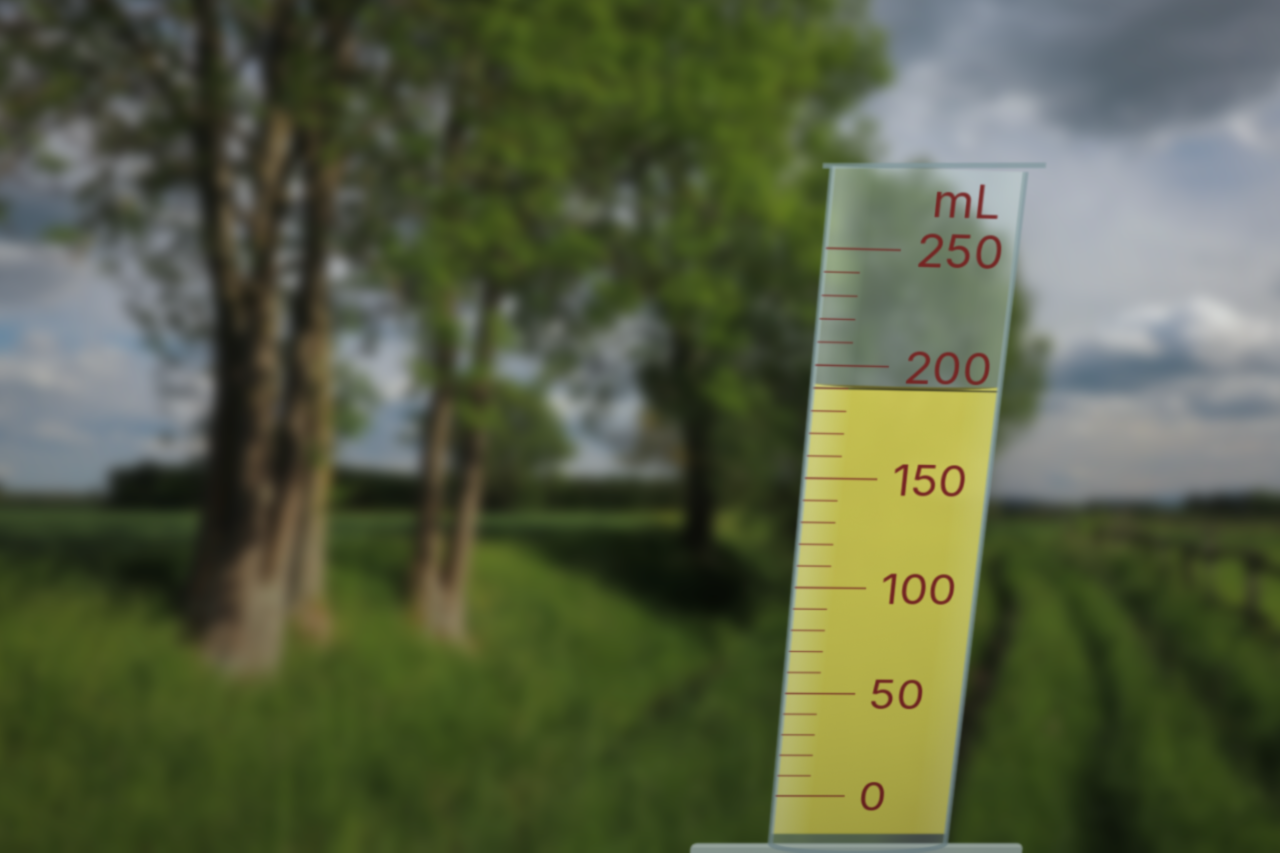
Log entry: 190 mL
